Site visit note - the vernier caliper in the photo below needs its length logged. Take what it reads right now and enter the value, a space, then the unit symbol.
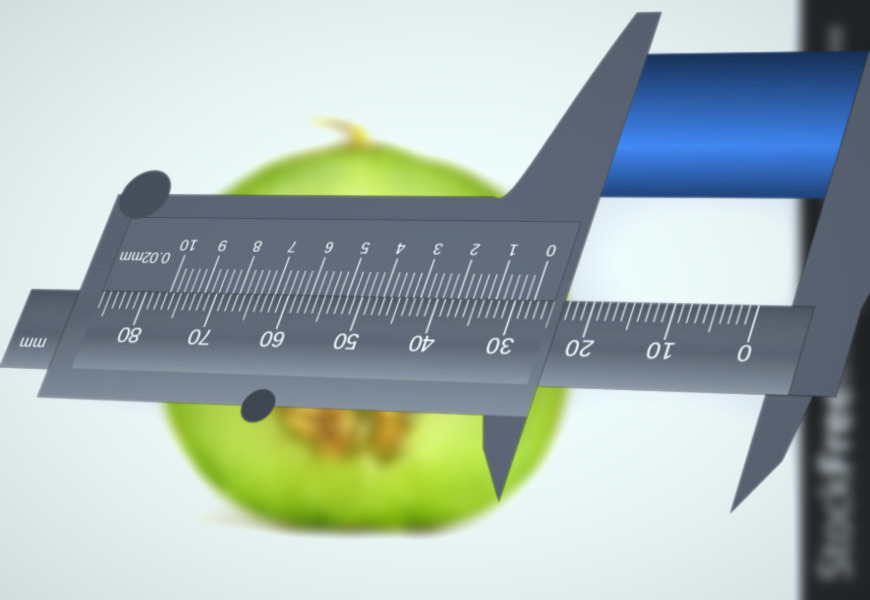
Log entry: 27.6 mm
